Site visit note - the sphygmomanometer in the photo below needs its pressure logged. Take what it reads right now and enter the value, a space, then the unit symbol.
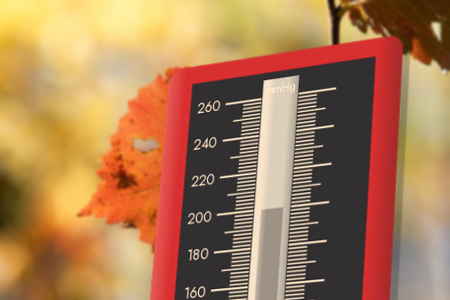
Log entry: 200 mmHg
